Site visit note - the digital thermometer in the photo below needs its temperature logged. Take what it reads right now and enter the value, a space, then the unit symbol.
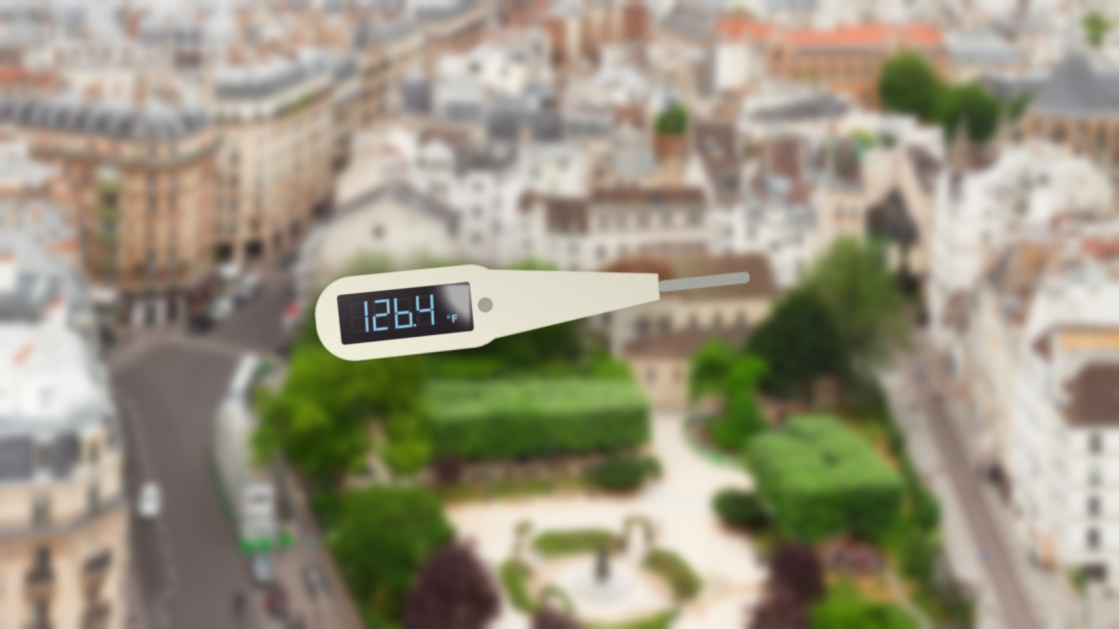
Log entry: 126.4 °F
